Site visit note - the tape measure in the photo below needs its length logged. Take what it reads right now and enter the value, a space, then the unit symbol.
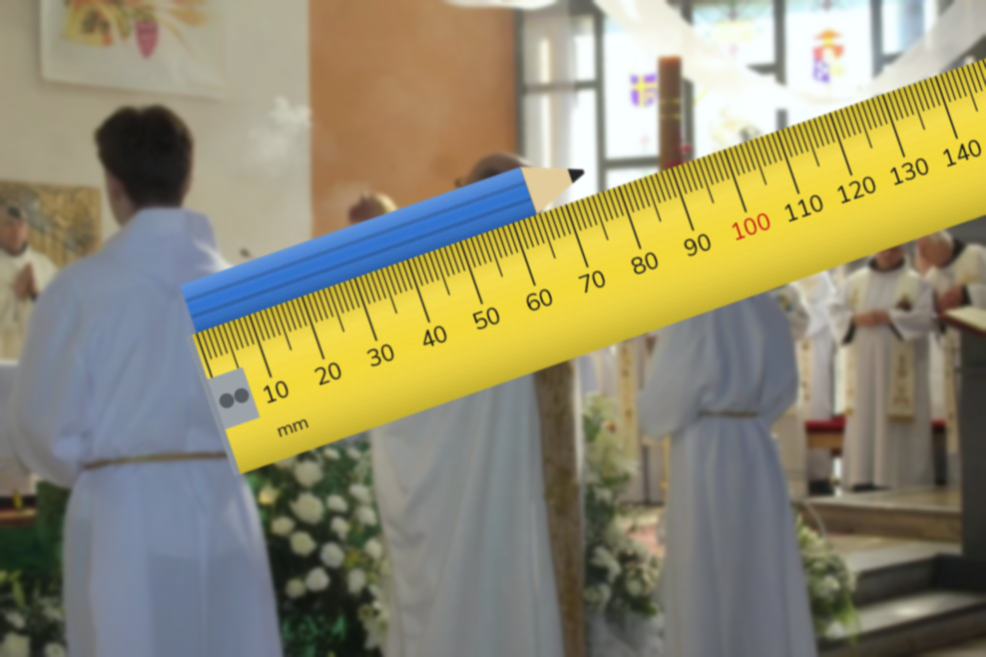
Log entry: 75 mm
